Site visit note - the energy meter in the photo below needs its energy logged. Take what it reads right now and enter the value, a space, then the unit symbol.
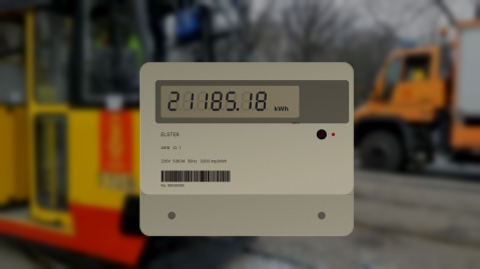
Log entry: 21185.18 kWh
